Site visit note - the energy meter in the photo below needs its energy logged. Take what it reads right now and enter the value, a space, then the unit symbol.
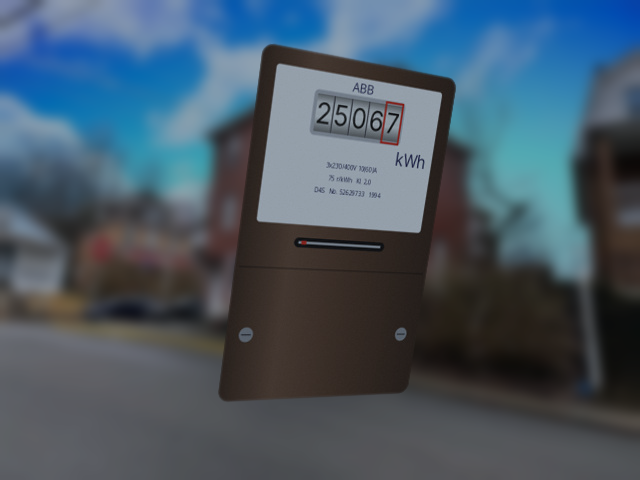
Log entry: 2506.7 kWh
